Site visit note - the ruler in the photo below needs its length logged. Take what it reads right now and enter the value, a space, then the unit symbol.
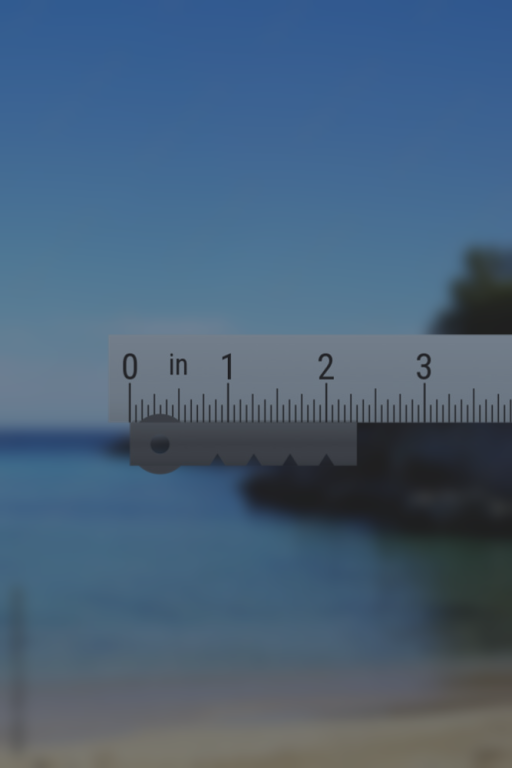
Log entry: 2.3125 in
